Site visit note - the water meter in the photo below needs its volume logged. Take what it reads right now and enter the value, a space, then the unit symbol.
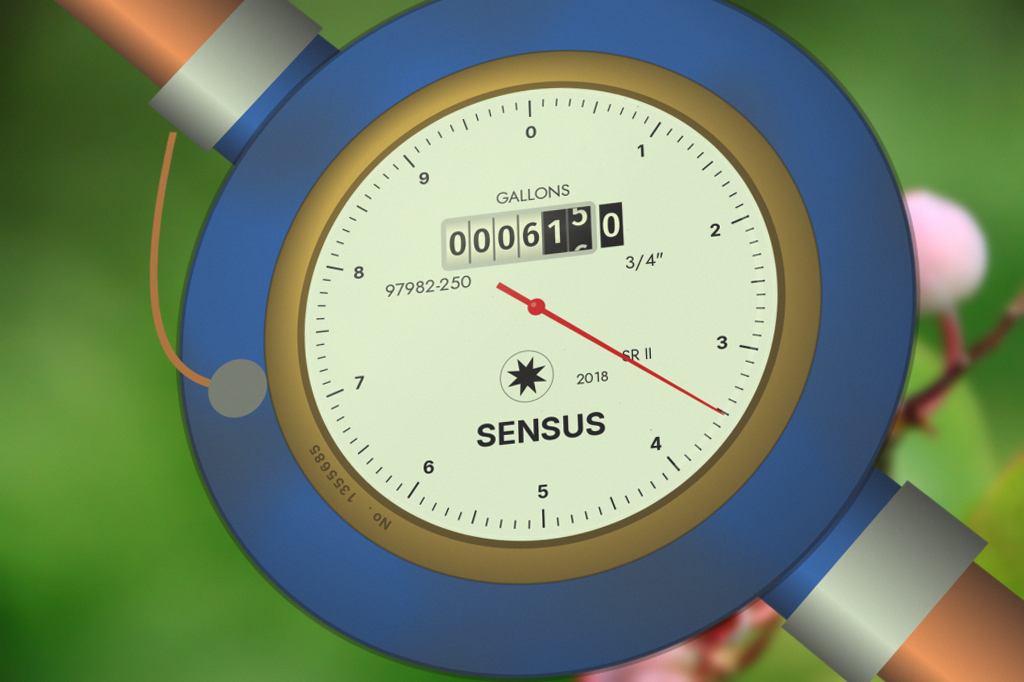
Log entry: 6153.5 gal
